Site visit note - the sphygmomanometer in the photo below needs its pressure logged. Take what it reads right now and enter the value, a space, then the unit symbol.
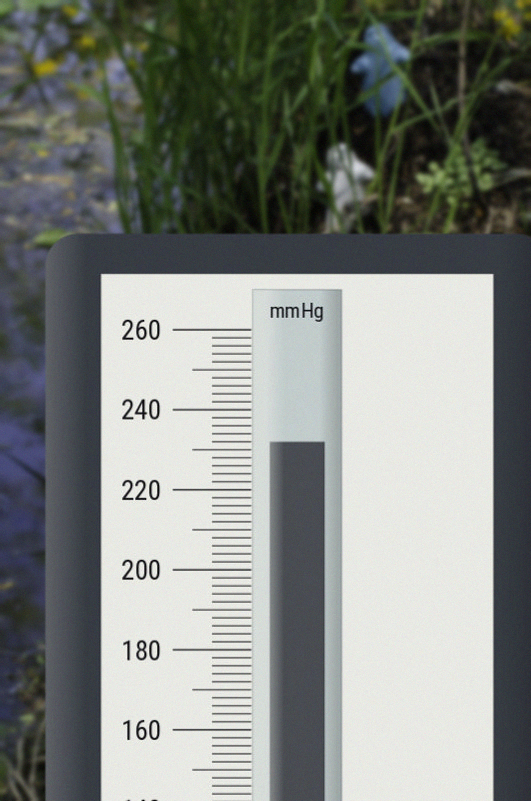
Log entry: 232 mmHg
